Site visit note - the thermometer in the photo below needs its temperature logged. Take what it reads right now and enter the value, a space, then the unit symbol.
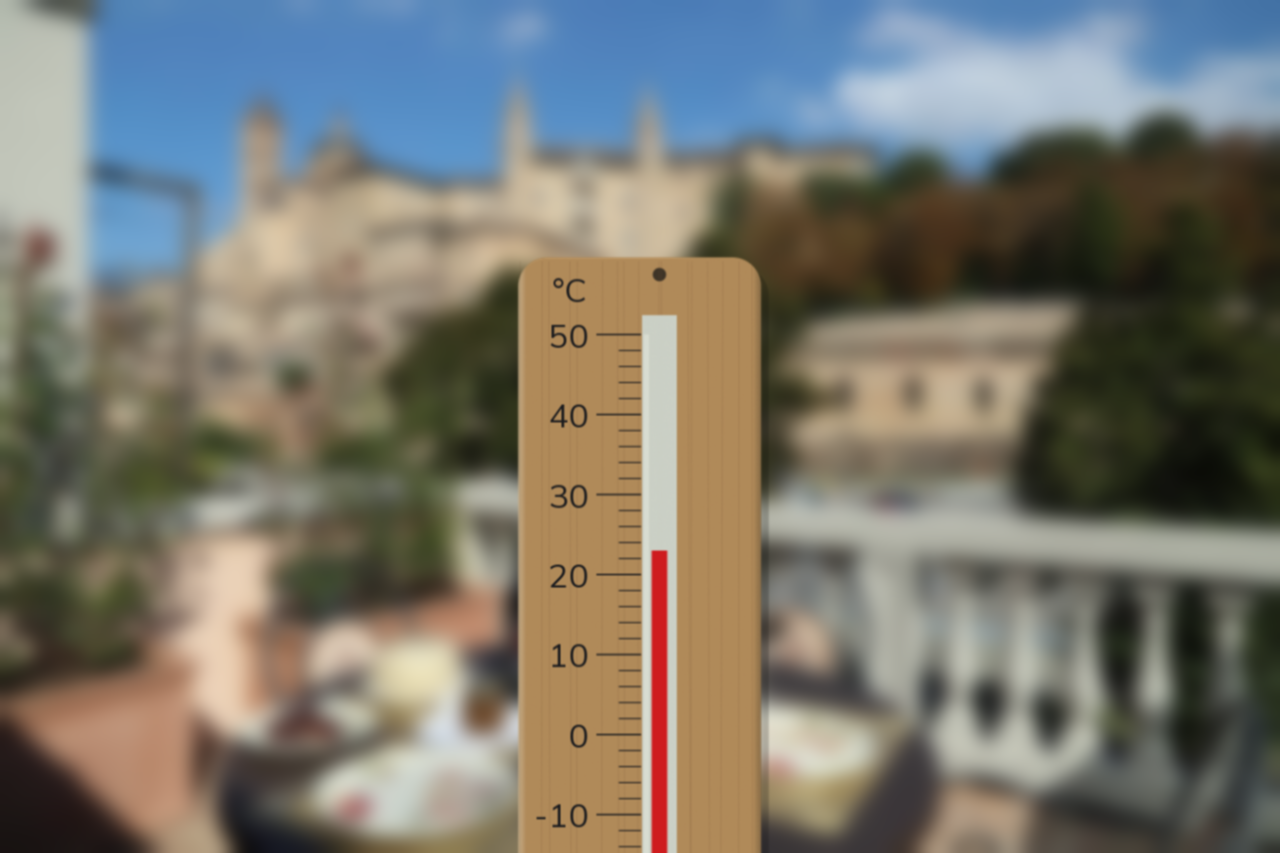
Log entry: 23 °C
